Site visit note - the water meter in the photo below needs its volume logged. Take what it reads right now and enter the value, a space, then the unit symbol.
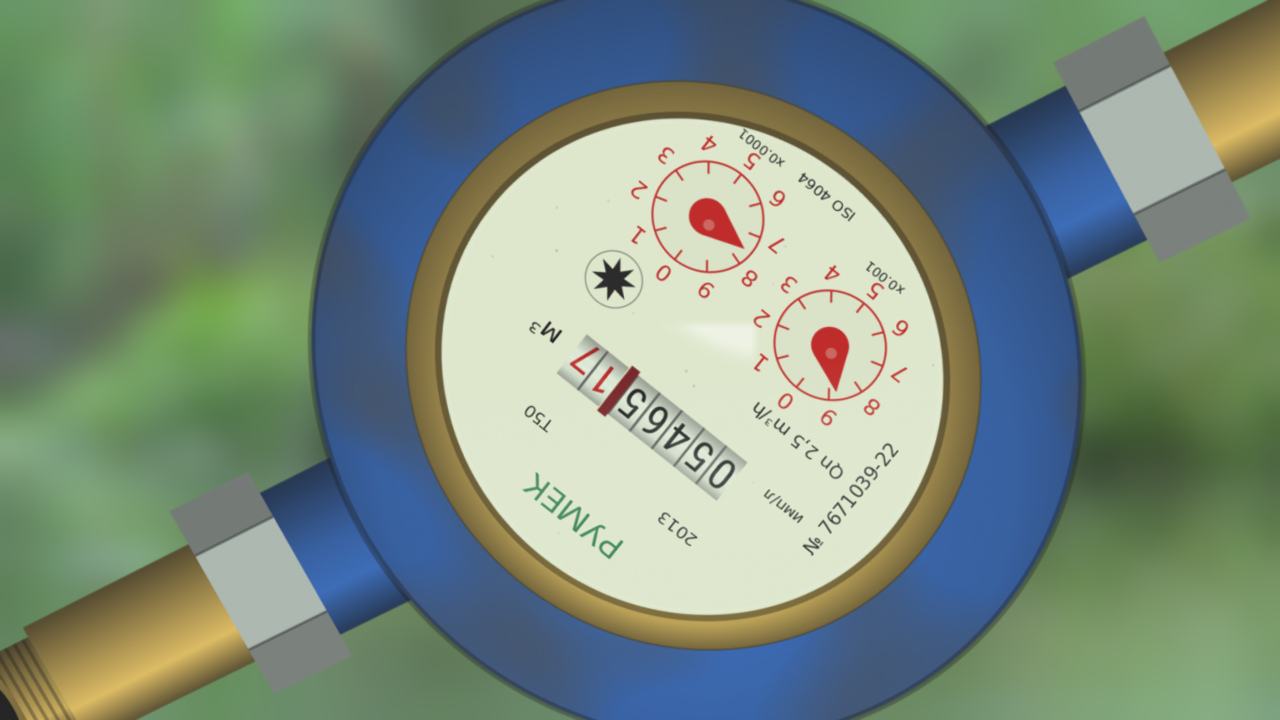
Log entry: 5465.1687 m³
